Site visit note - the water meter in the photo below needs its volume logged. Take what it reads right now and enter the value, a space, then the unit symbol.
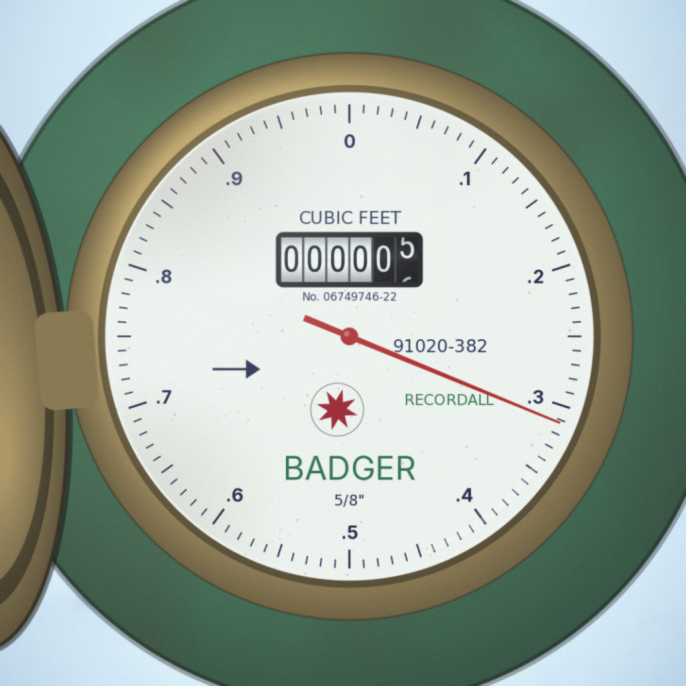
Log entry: 5.31 ft³
